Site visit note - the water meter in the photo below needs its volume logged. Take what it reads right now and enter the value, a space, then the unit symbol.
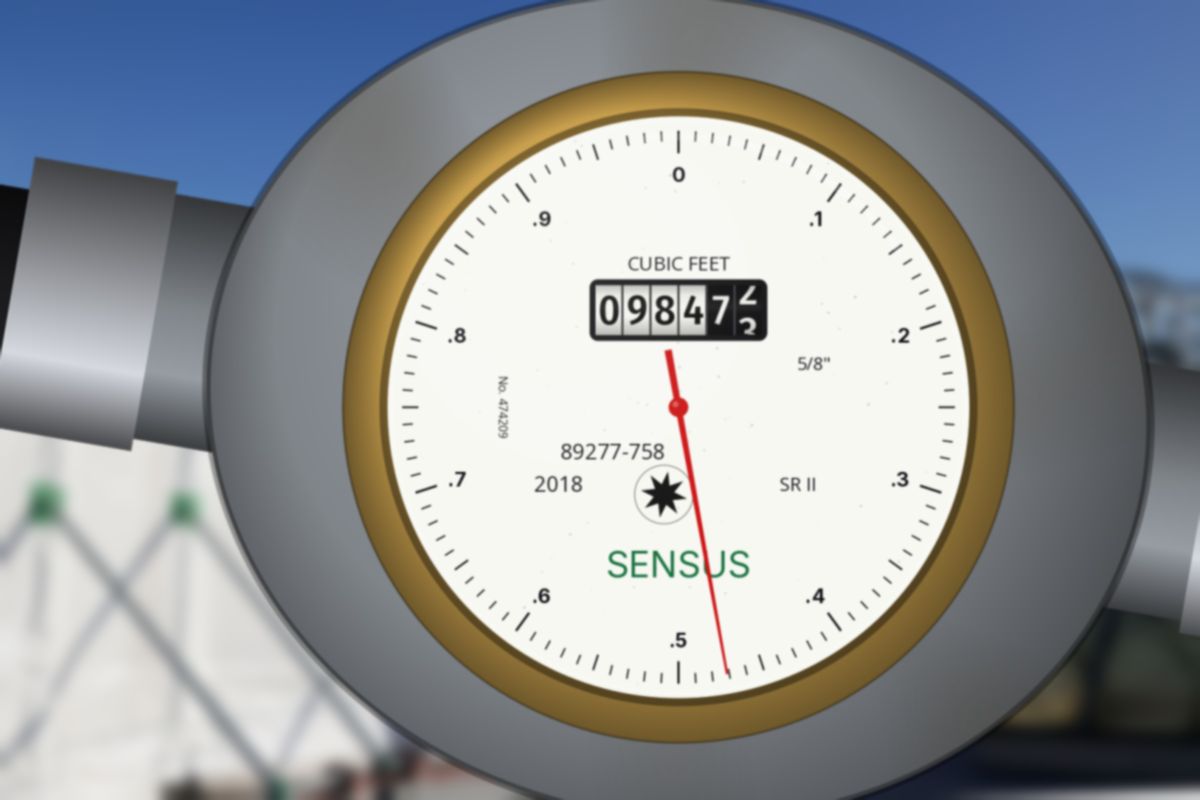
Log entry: 98472.47 ft³
